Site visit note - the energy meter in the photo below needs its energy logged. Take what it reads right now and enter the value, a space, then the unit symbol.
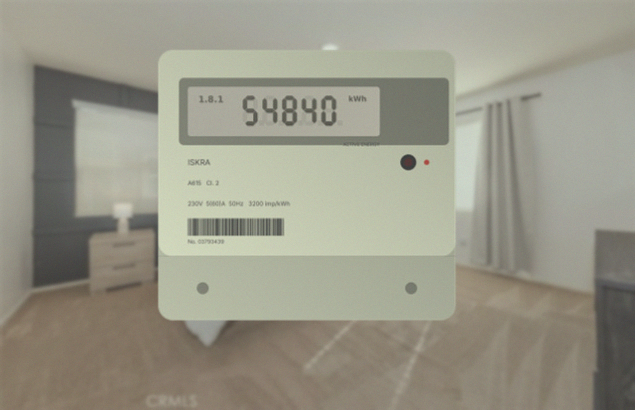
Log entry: 54840 kWh
